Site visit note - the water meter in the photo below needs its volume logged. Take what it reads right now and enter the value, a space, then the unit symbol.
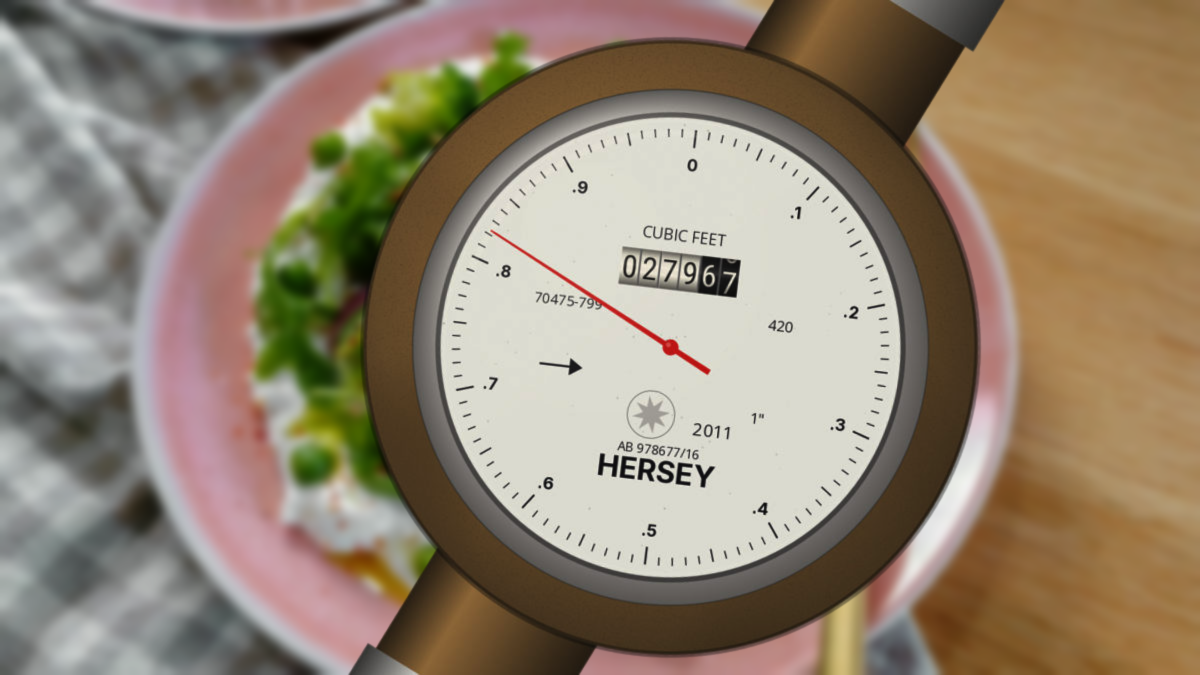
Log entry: 27966.82 ft³
